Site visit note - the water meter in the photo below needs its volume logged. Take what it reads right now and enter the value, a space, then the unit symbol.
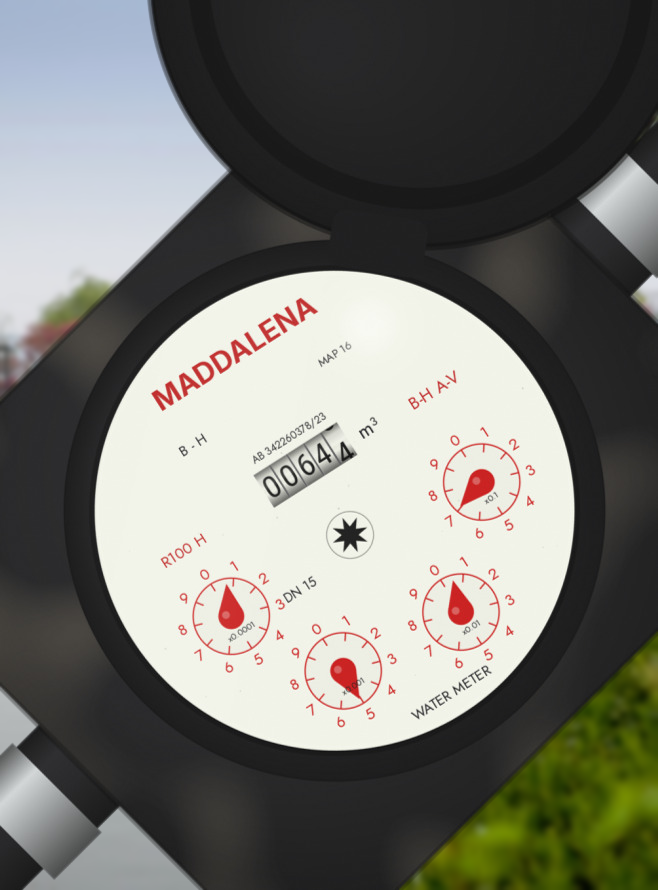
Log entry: 643.7050 m³
